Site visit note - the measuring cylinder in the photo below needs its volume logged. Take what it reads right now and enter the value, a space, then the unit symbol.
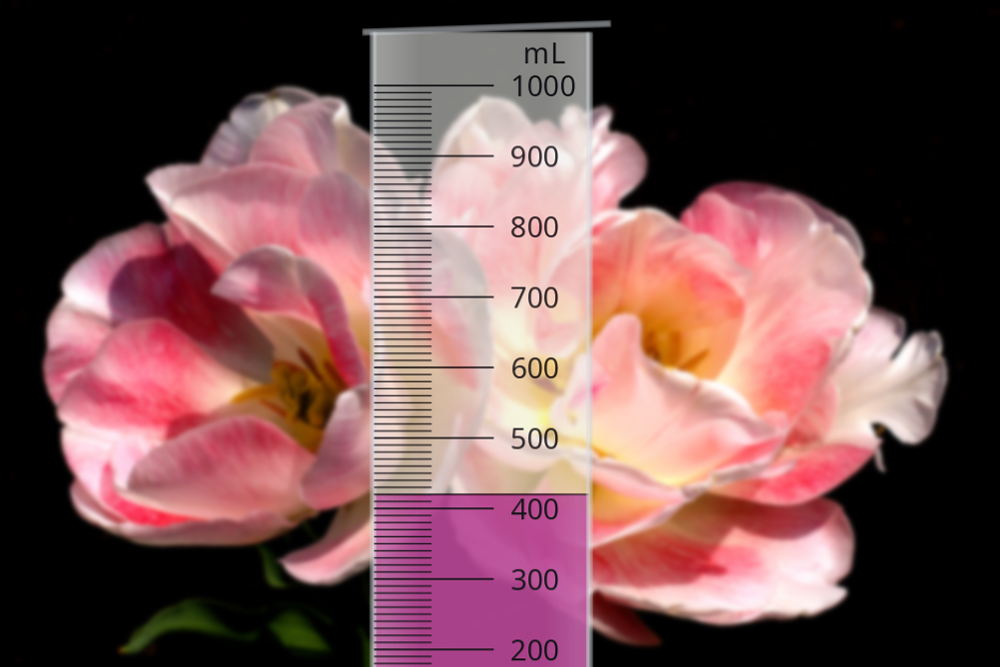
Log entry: 420 mL
